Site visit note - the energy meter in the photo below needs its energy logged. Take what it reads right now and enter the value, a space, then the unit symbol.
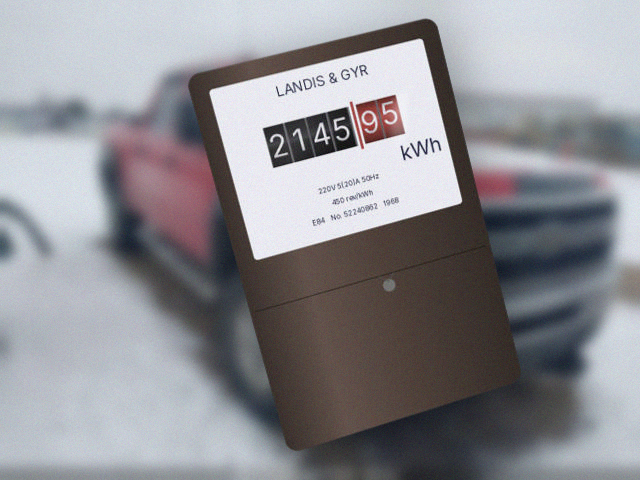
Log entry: 2145.95 kWh
